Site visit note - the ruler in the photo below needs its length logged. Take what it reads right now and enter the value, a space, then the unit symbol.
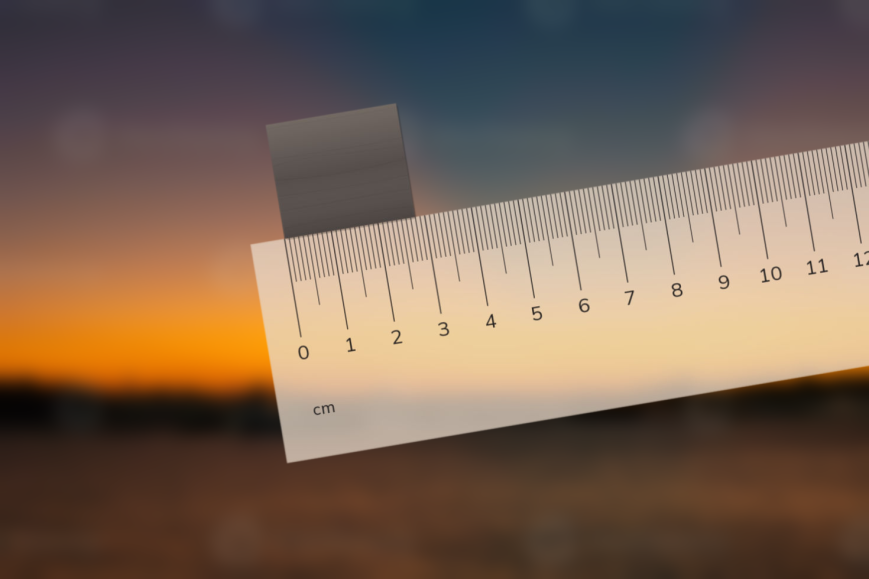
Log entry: 2.8 cm
